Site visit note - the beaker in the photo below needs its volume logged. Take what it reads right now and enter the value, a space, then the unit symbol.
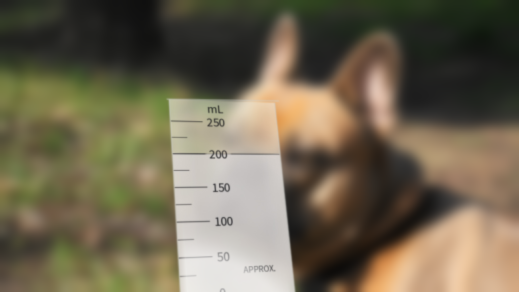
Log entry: 200 mL
